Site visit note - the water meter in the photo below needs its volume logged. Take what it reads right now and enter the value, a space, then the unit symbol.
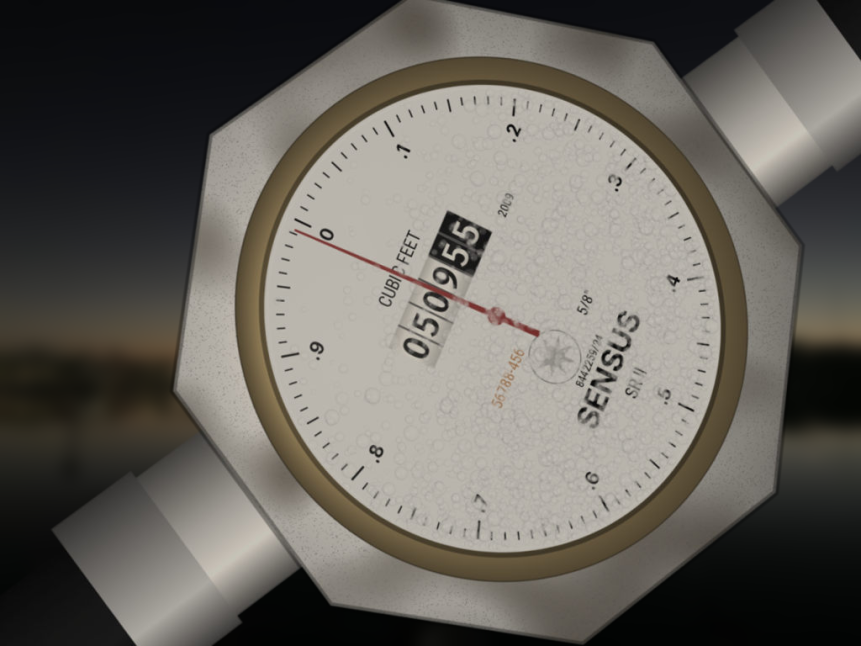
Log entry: 50954.99 ft³
